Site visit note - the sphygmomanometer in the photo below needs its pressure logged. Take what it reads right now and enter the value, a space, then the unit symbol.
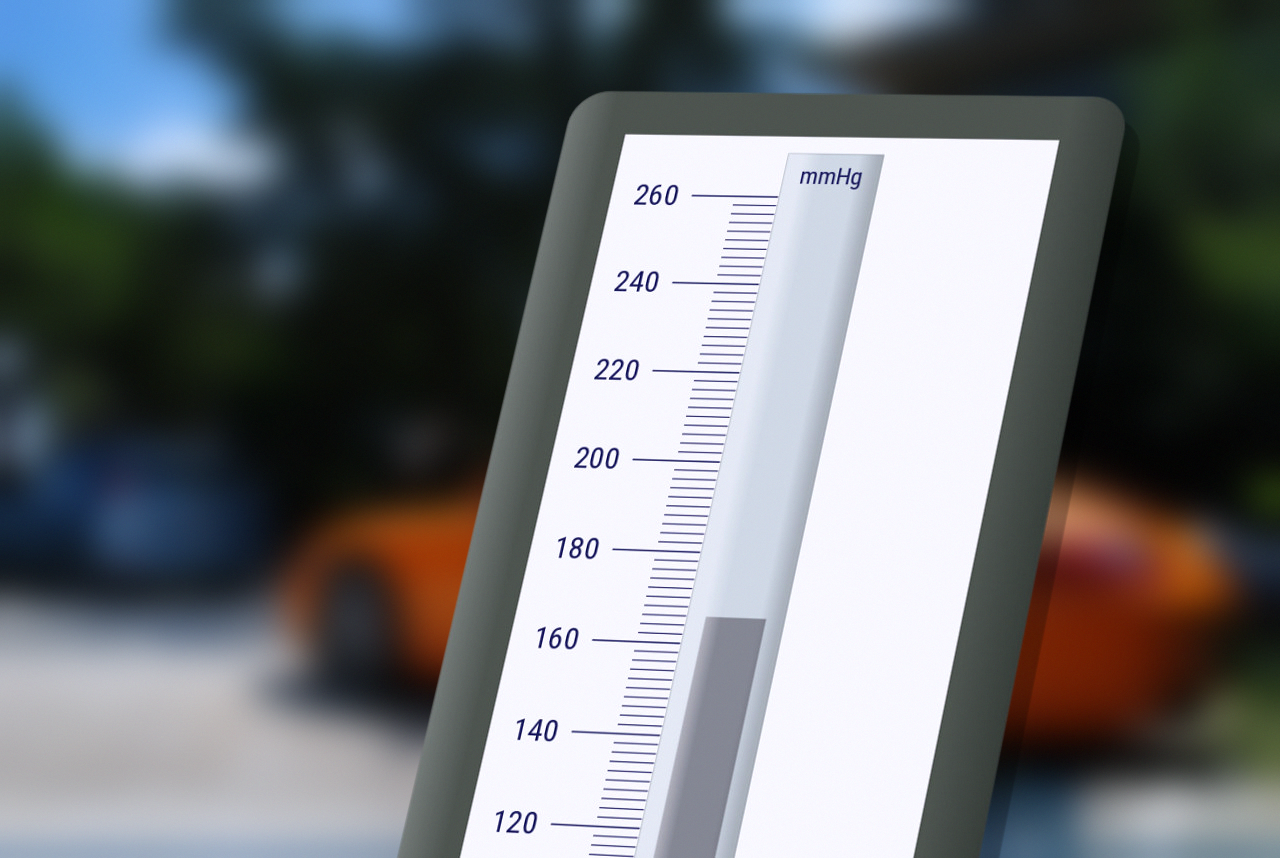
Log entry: 166 mmHg
